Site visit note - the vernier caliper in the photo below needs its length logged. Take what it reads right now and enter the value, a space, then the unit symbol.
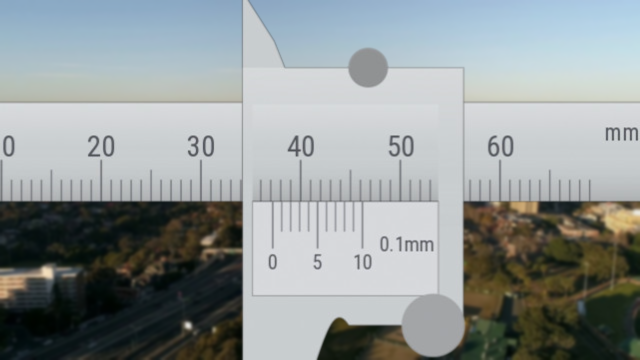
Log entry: 37.2 mm
